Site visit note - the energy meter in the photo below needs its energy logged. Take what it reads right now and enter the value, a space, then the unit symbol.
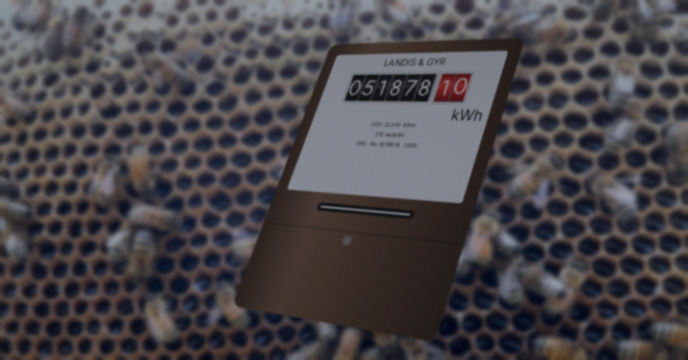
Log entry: 51878.10 kWh
